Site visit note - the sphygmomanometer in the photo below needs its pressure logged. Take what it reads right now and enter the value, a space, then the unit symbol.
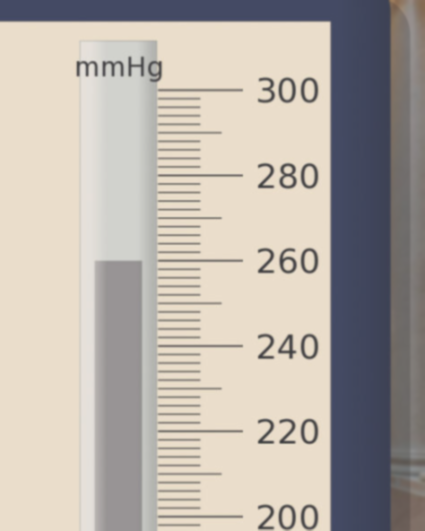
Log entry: 260 mmHg
